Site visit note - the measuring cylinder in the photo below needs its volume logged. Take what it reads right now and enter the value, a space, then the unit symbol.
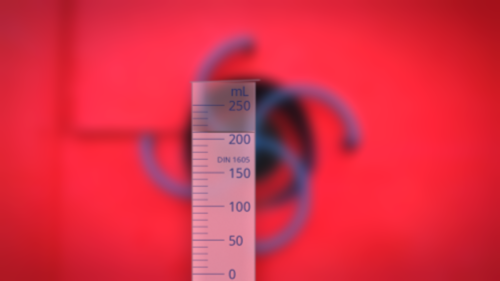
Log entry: 210 mL
